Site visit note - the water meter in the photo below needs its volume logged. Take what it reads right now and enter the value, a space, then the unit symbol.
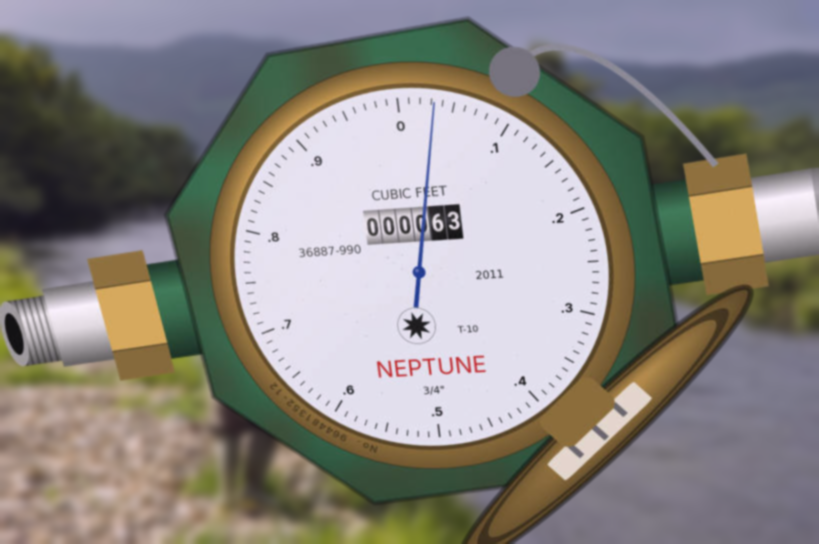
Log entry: 63.03 ft³
